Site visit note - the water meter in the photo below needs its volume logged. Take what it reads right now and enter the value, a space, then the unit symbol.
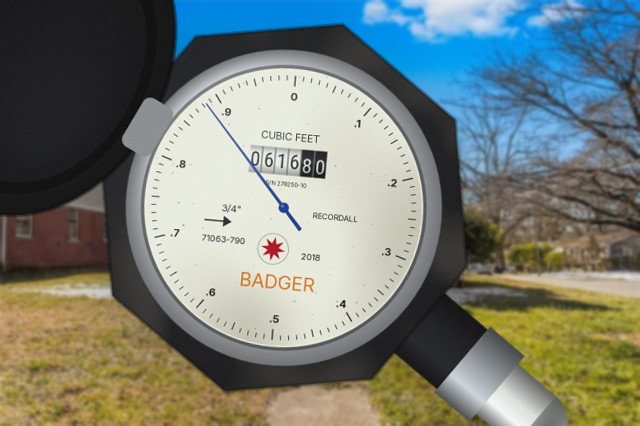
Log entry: 61679.88 ft³
